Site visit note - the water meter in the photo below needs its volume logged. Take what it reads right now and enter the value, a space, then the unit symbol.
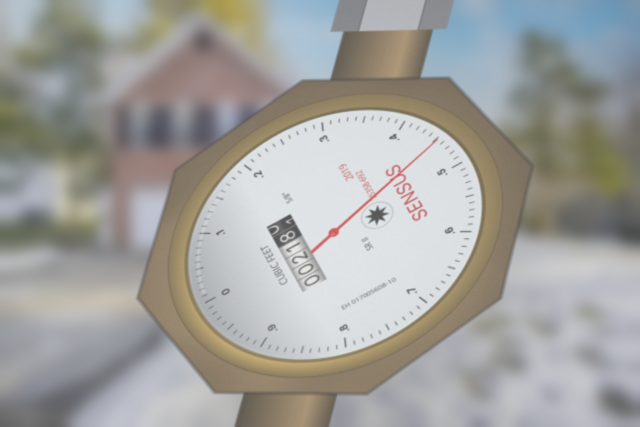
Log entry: 2180.45 ft³
